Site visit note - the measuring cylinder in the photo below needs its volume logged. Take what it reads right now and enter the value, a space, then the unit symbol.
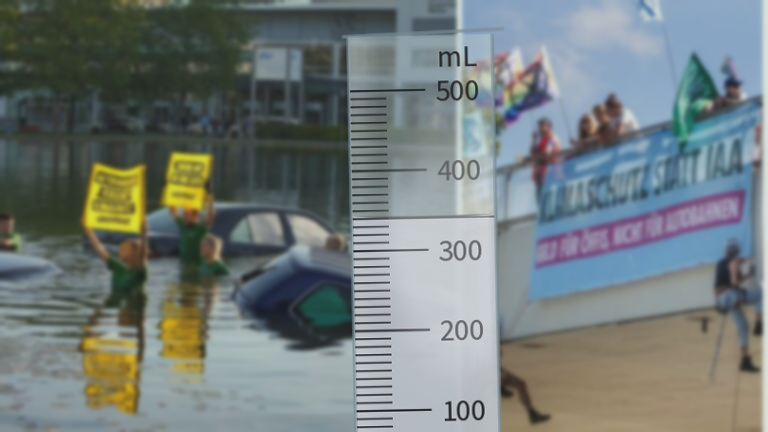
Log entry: 340 mL
